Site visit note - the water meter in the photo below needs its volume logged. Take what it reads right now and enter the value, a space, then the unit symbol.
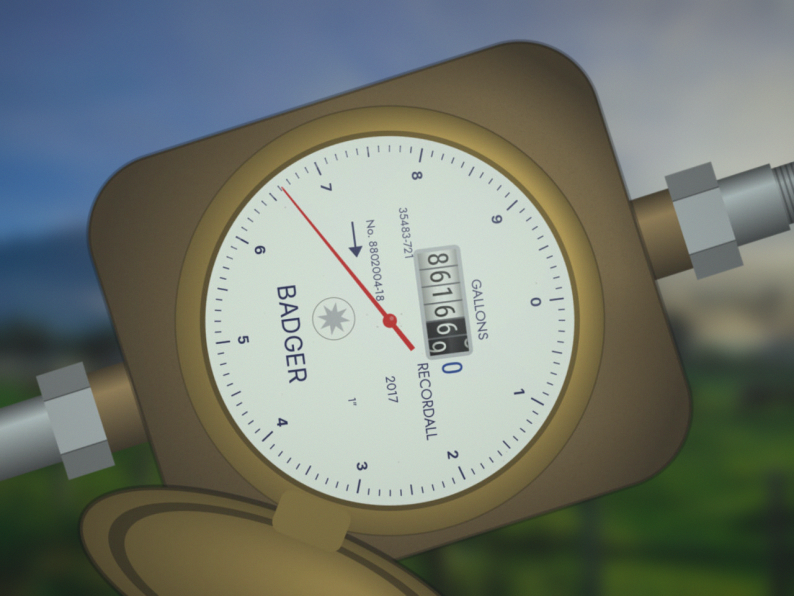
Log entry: 8616686.6 gal
